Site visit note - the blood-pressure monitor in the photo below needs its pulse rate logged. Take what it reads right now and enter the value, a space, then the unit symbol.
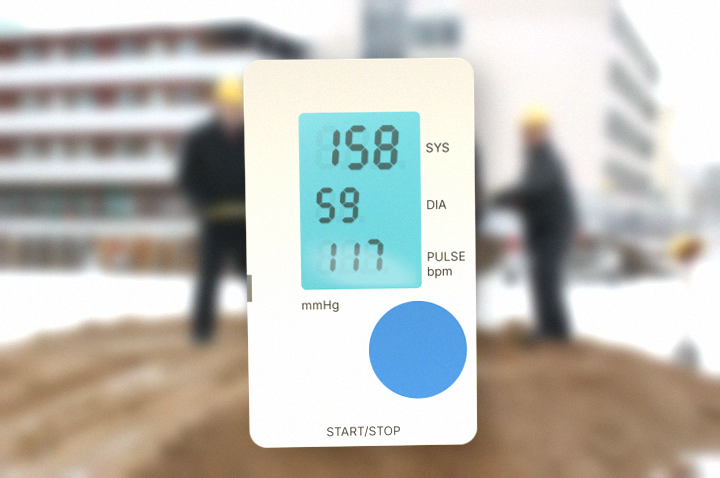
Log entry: 117 bpm
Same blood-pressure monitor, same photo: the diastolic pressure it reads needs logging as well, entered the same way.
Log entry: 59 mmHg
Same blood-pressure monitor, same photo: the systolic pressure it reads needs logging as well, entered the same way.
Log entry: 158 mmHg
